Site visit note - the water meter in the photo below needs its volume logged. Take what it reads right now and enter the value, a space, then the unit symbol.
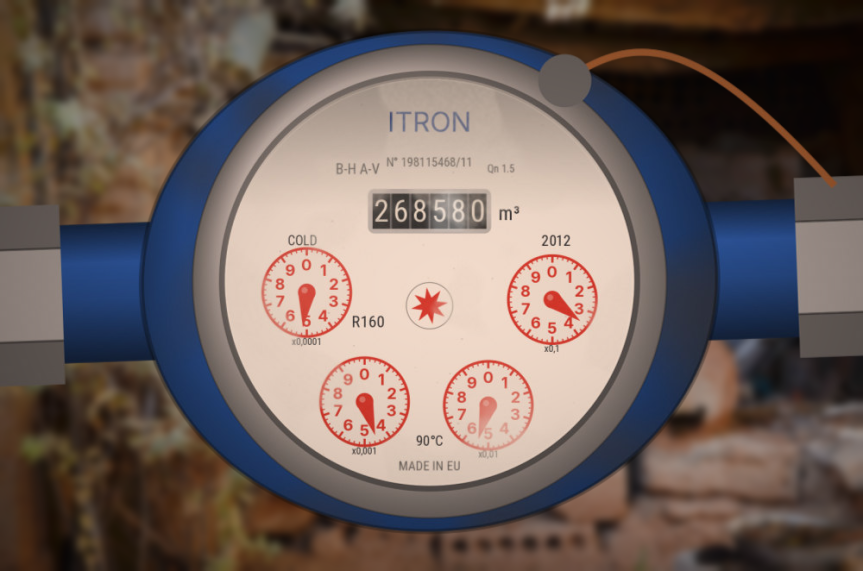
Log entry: 268580.3545 m³
